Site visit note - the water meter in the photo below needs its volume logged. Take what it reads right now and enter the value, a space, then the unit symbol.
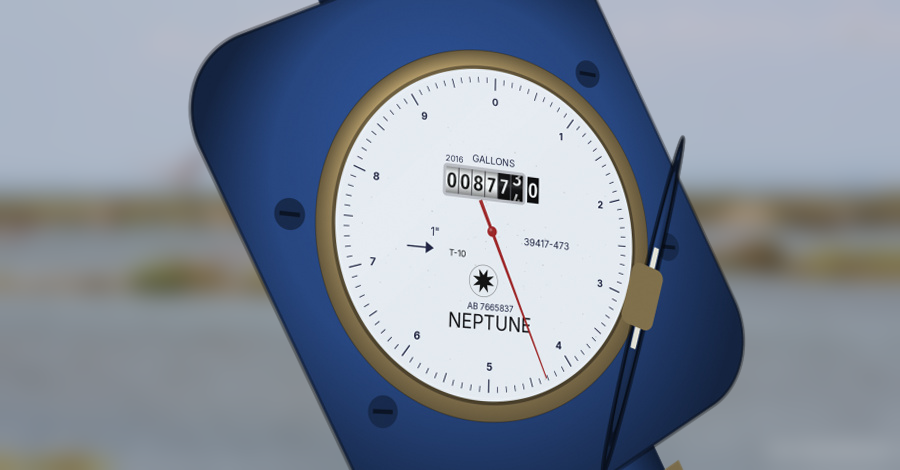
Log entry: 87734.3 gal
